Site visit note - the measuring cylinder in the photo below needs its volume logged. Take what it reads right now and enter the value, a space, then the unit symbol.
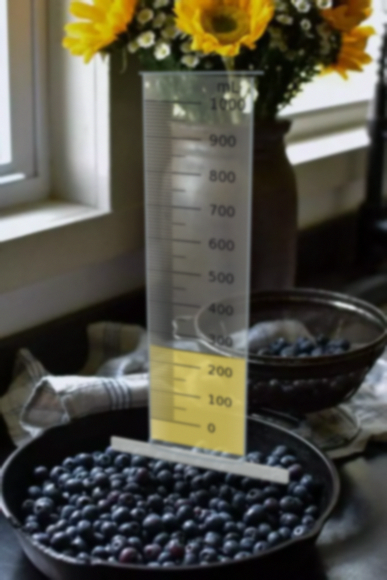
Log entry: 250 mL
